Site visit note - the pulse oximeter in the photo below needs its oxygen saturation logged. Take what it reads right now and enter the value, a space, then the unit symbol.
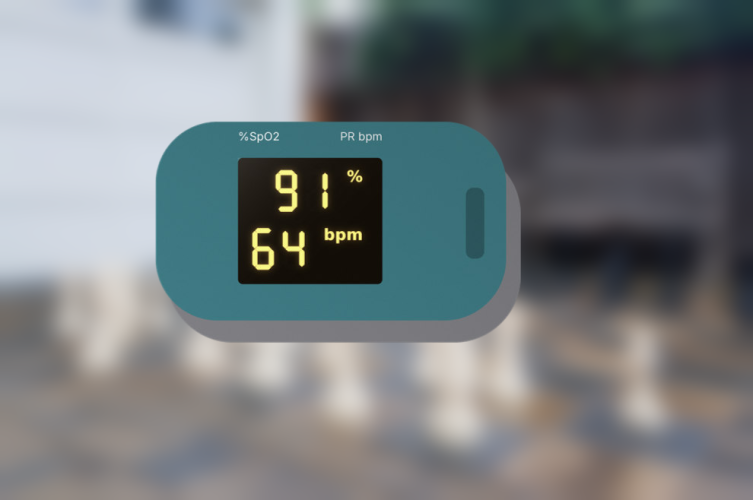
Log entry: 91 %
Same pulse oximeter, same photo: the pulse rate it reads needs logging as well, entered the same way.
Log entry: 64 bpm
